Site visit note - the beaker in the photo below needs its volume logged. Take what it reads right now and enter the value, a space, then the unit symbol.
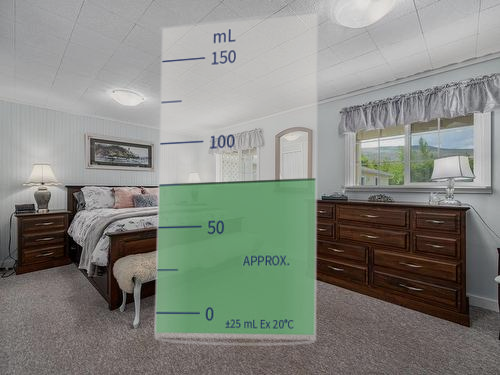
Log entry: 75 mL
